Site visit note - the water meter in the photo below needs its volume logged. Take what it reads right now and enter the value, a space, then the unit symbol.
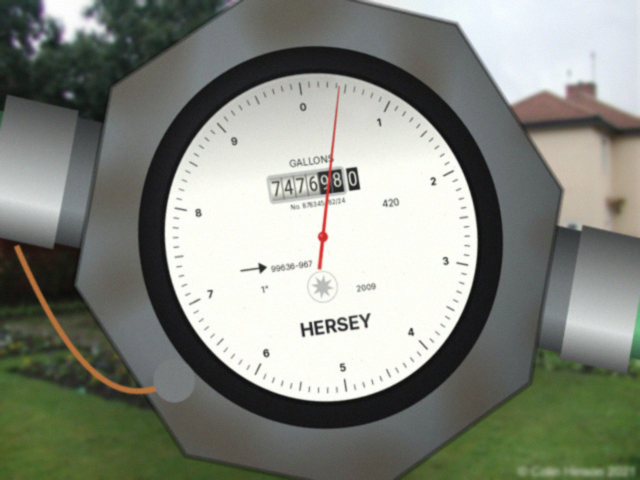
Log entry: 7476980.4 gal
